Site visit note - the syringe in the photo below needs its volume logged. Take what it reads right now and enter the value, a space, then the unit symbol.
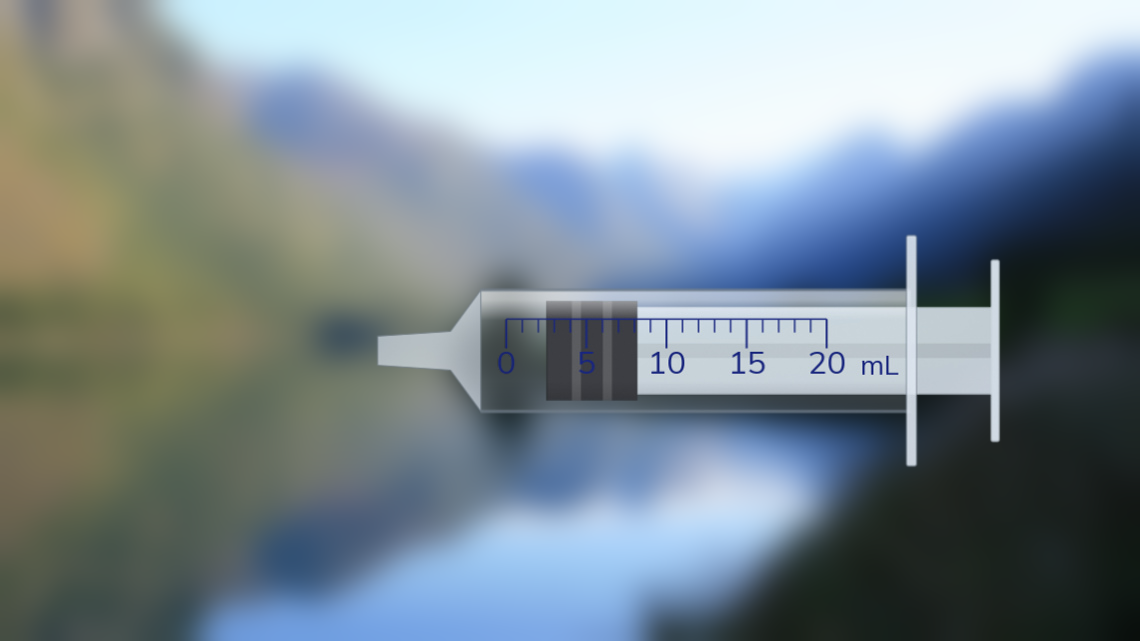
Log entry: 2.5 mL
